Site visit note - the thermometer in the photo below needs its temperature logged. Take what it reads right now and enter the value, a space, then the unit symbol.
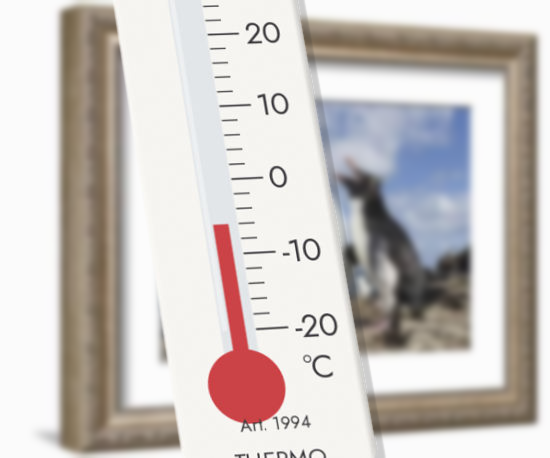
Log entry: -6 °C
